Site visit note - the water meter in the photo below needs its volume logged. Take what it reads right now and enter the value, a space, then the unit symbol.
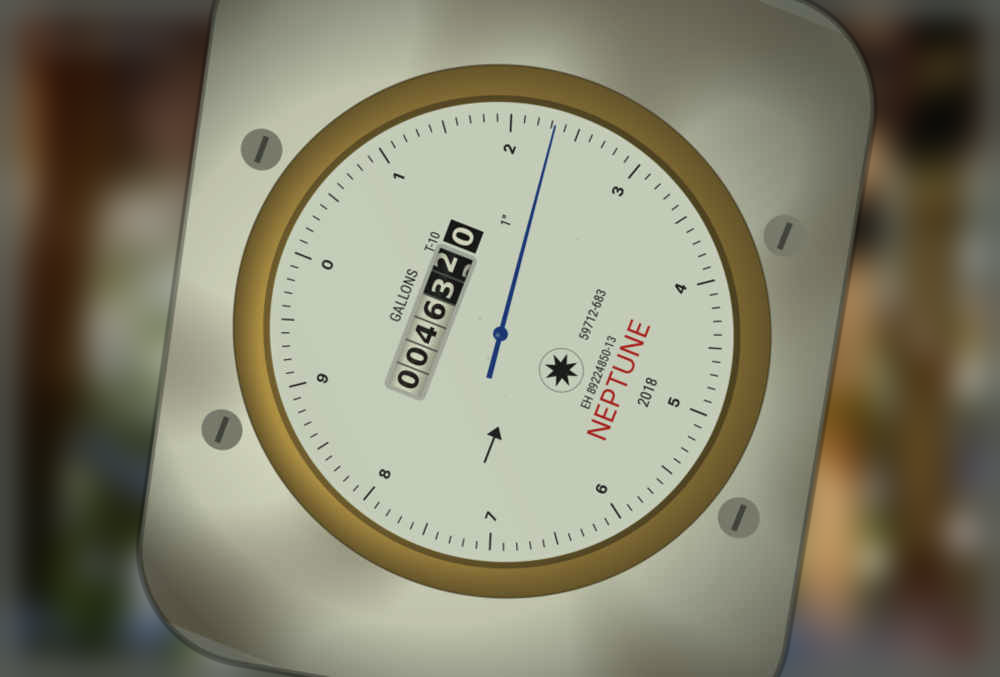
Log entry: 46322.3 gal
